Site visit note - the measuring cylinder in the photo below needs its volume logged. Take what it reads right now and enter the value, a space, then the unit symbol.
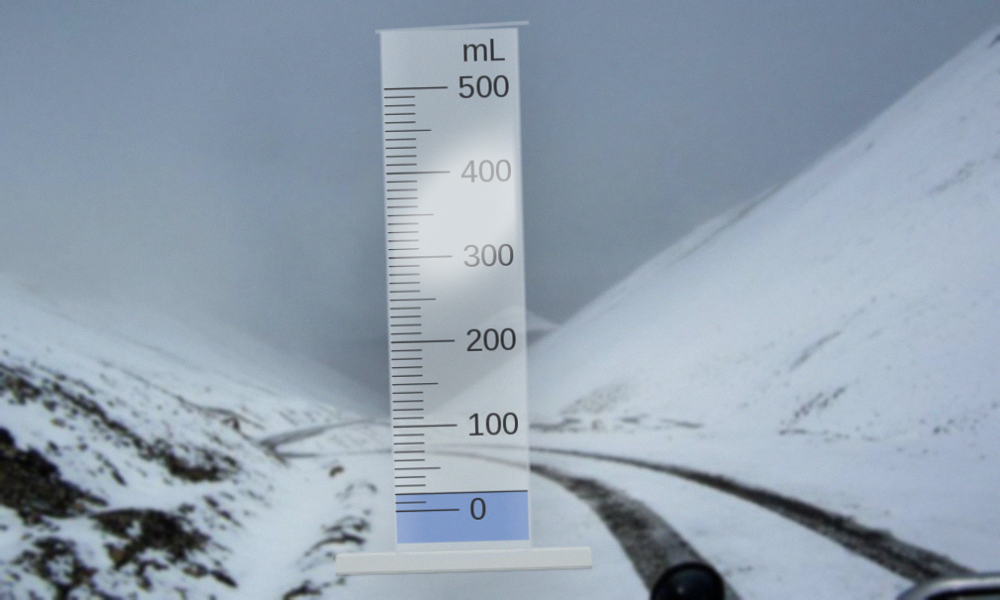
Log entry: 20 mL
